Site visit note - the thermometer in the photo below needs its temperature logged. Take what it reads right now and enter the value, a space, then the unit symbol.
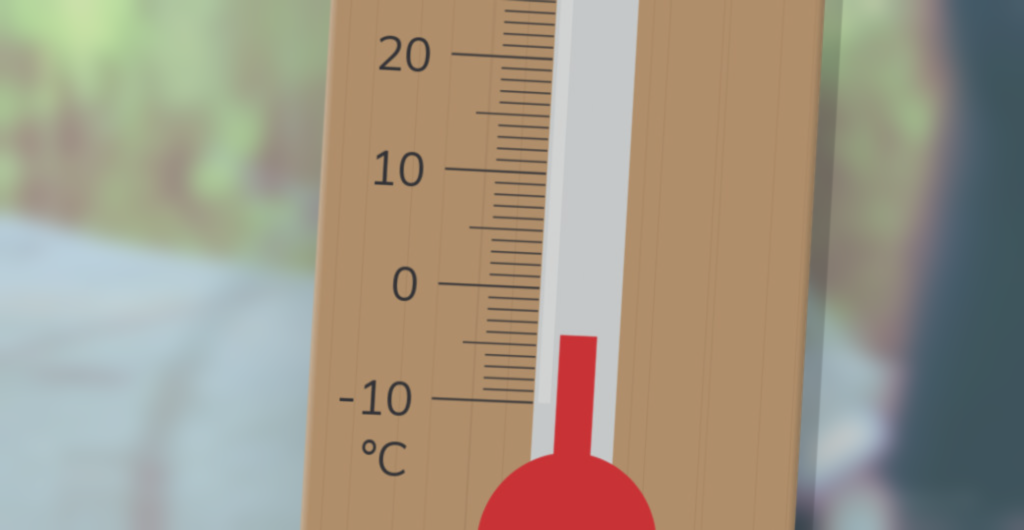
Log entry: -4 °C
